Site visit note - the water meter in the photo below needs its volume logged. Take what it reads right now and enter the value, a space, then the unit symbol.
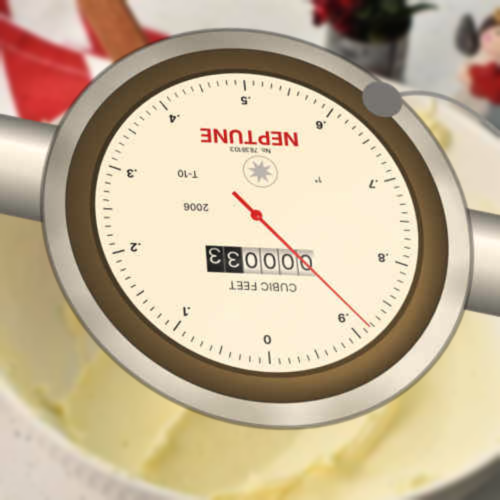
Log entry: 32.88 ft³
